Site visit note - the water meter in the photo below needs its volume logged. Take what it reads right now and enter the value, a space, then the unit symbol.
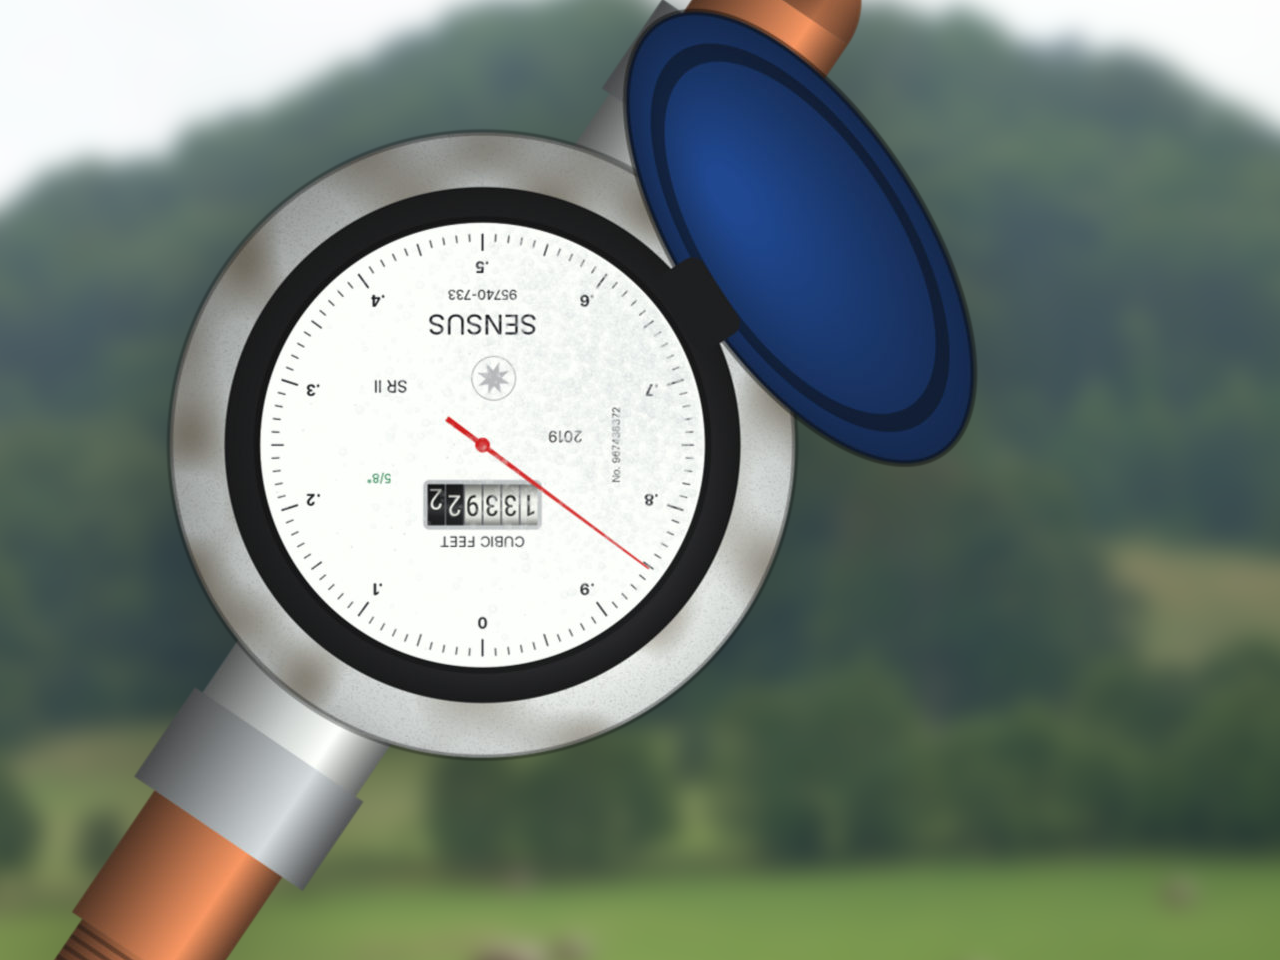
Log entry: 133921.85 ft³
